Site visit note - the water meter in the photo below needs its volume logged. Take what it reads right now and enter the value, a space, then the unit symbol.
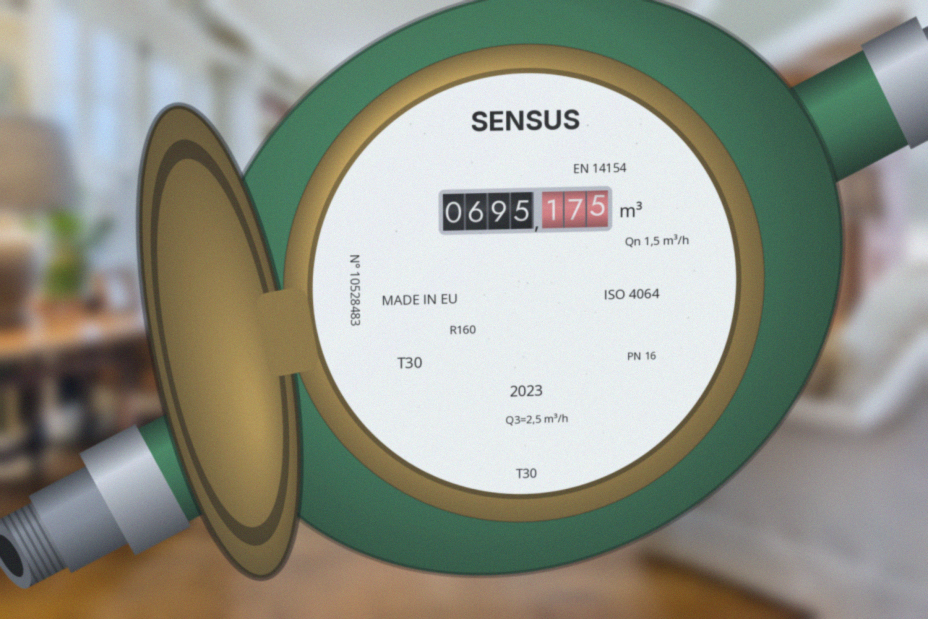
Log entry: 695.175 m³
